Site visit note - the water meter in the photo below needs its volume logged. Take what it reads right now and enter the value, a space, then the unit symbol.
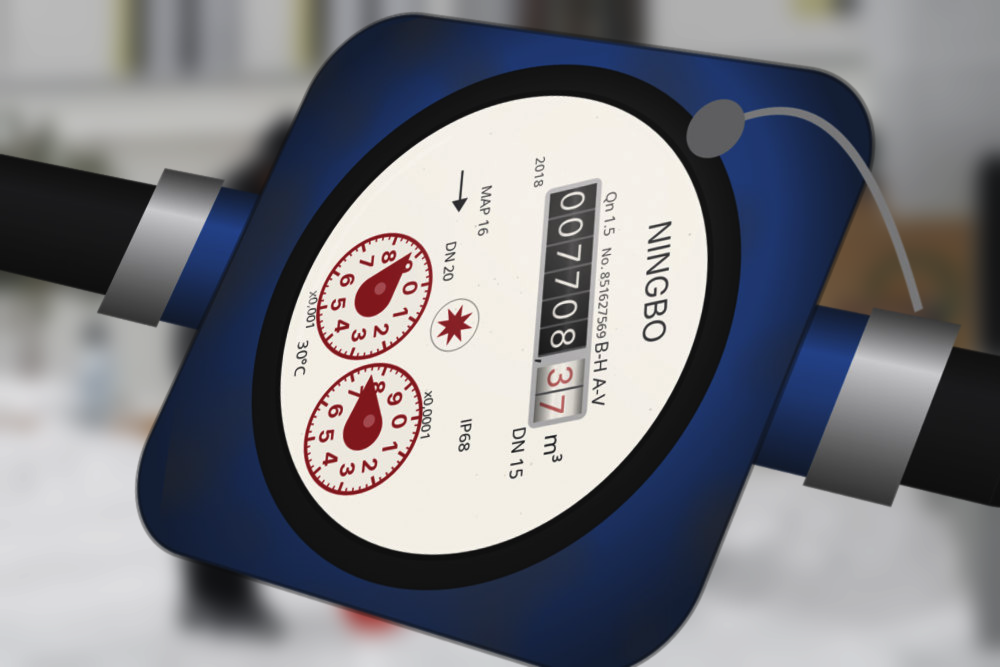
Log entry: 7708.3687 m³
